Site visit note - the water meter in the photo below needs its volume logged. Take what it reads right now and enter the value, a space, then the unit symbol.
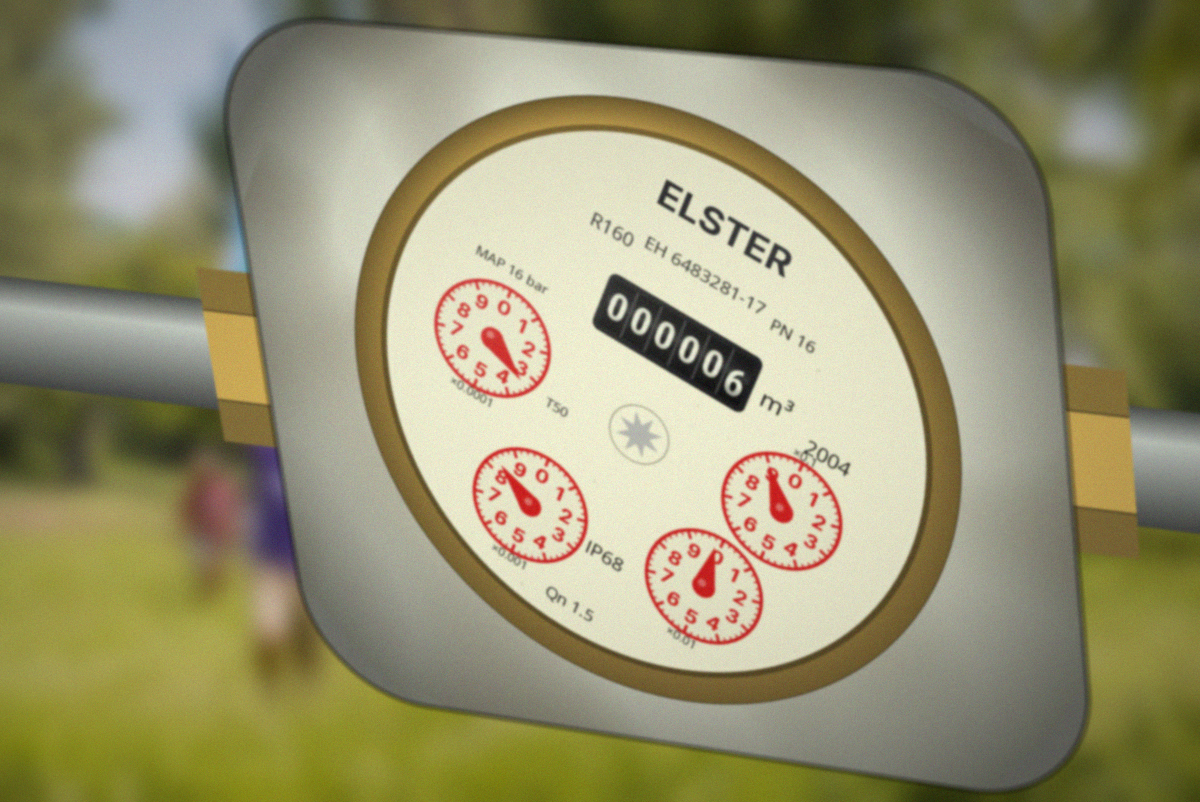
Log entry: 5.8983 m³
